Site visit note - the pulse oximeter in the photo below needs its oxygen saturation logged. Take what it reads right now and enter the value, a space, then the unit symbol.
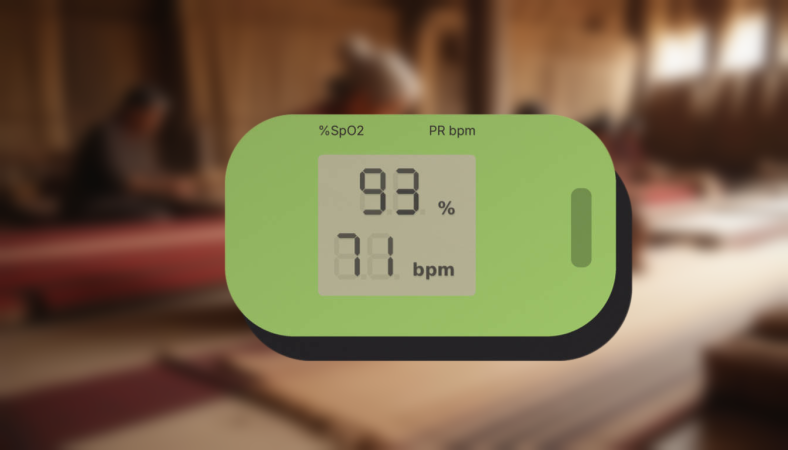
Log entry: 93 %
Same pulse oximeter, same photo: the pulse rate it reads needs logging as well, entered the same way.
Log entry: 71 bpm
